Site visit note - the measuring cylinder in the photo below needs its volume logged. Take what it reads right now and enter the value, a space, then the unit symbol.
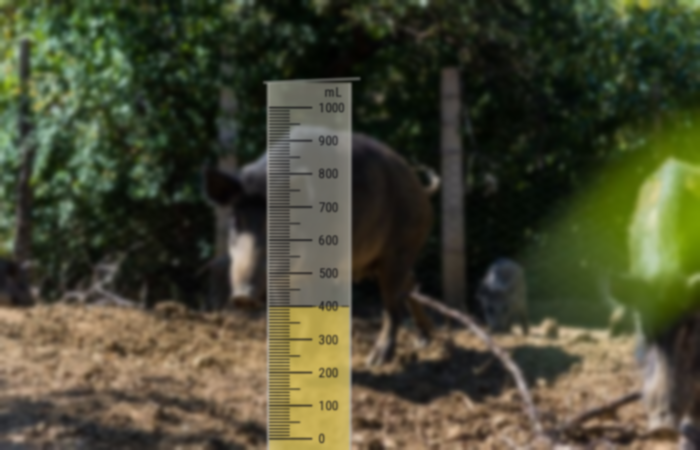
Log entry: 400 mL
